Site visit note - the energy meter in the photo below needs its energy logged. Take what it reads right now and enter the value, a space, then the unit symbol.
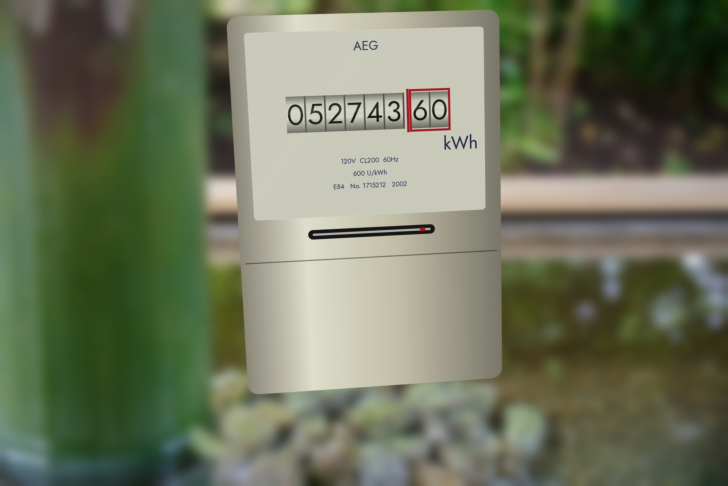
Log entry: 52743.60 kWh
